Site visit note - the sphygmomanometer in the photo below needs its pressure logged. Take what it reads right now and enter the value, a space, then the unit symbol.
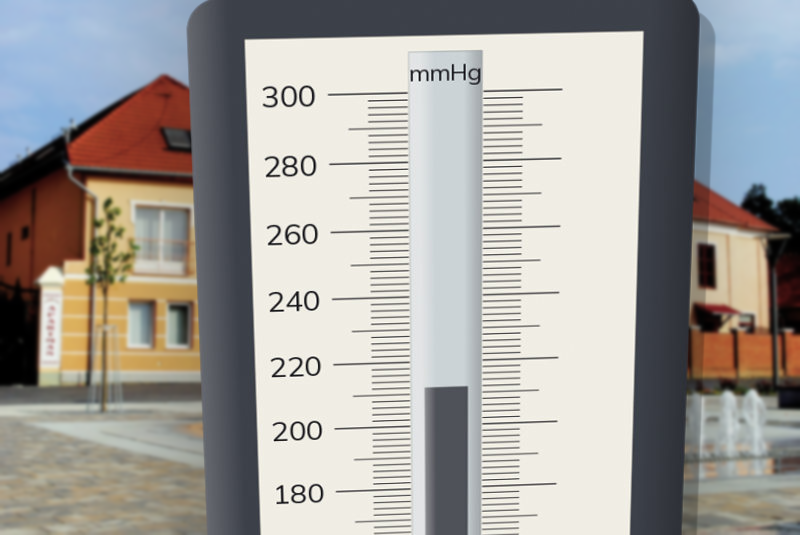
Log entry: 212 mmHg
